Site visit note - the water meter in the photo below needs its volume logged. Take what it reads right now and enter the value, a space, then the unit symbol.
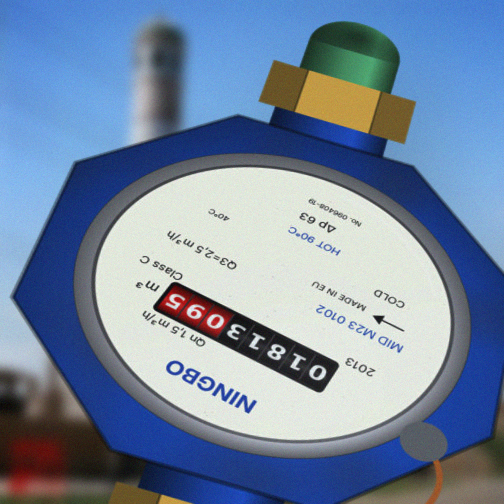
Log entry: 1813.095 m³
